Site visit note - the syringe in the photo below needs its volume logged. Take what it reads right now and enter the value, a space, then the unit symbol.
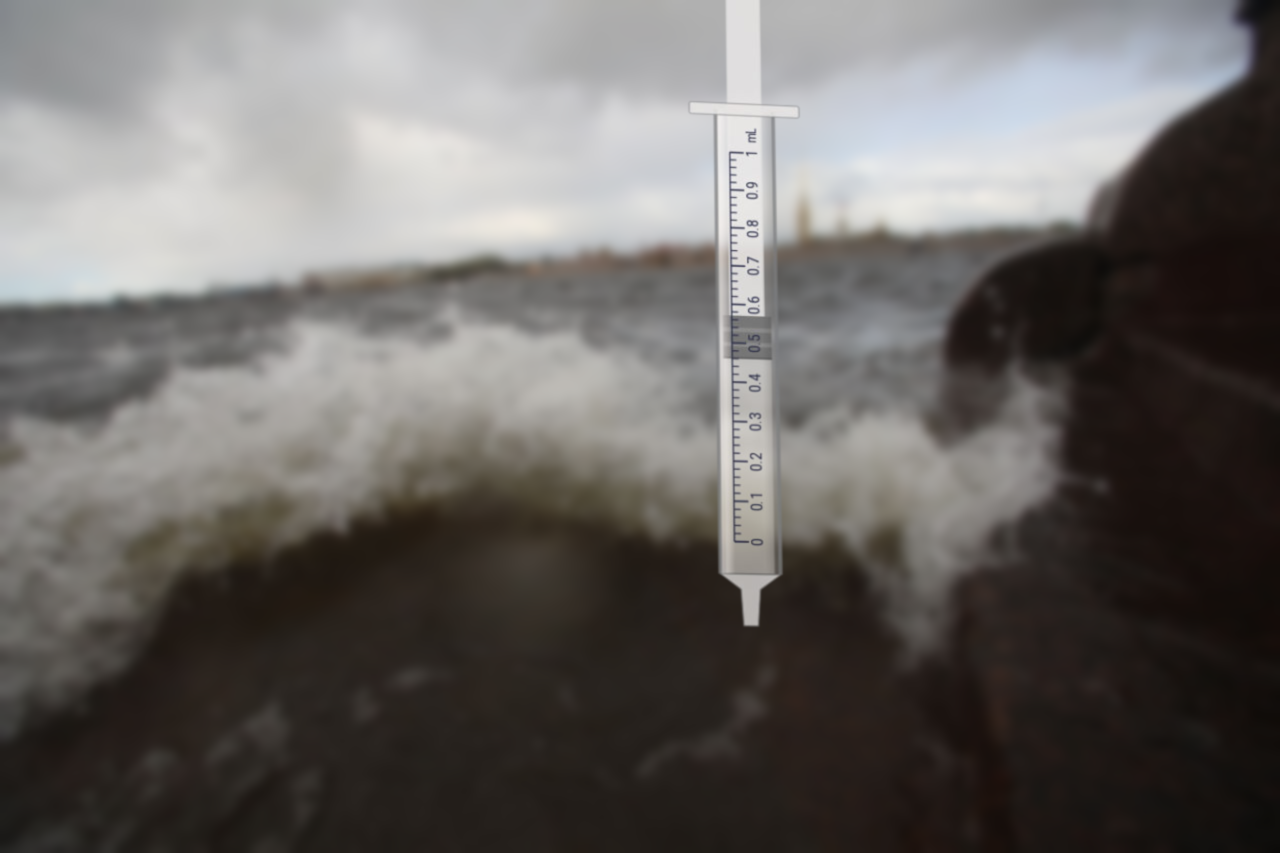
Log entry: 0.46 mL
